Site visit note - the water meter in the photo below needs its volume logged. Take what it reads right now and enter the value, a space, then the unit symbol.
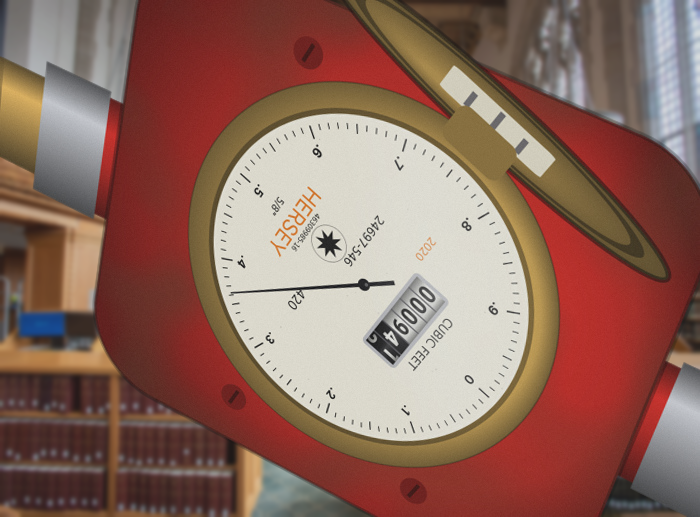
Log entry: 941.36 ft³
